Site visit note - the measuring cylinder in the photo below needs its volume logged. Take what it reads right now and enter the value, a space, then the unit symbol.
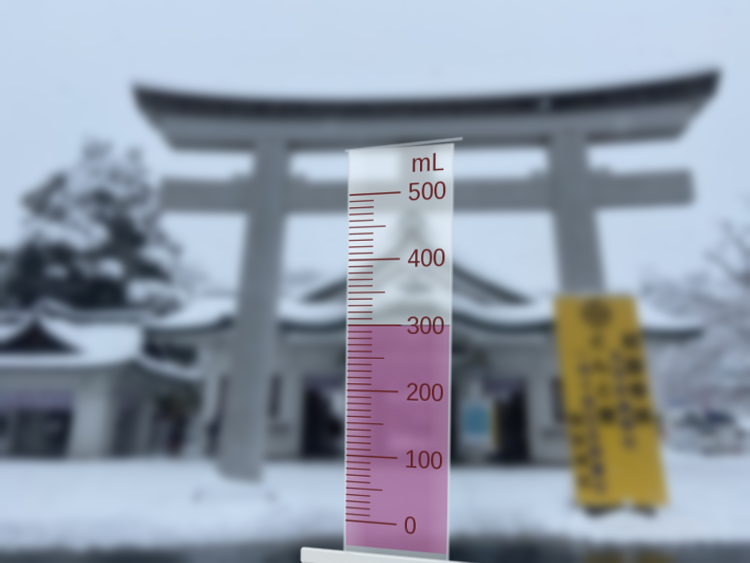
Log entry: 300 mL
